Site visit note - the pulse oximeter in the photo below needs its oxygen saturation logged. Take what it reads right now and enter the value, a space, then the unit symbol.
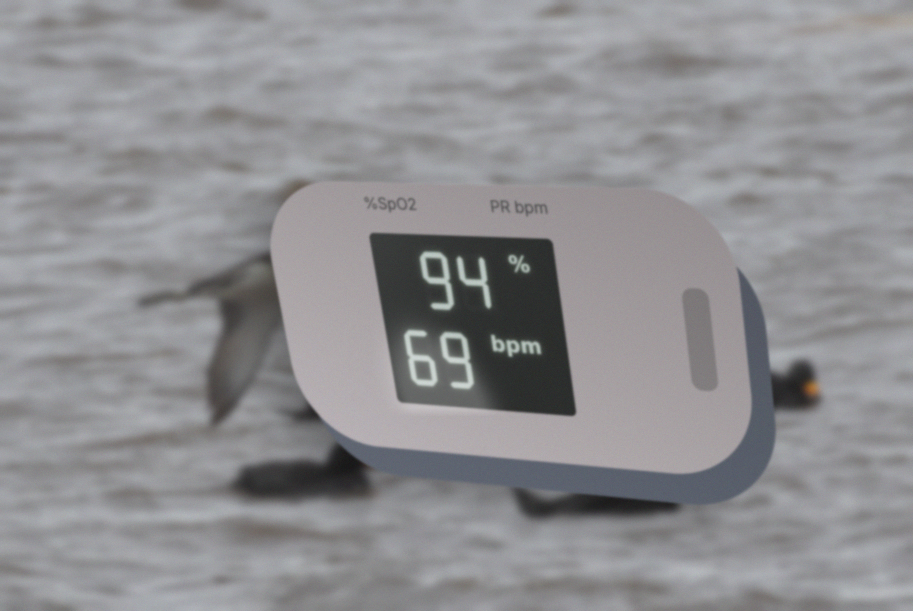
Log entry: 94 %
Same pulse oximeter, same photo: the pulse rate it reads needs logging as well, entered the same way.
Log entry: 69 bpm
